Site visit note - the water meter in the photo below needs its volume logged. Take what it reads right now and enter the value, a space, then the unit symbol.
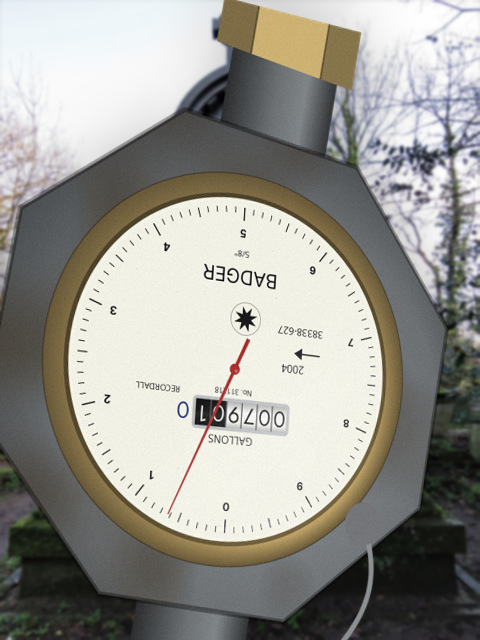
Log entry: 79010.6 gal
